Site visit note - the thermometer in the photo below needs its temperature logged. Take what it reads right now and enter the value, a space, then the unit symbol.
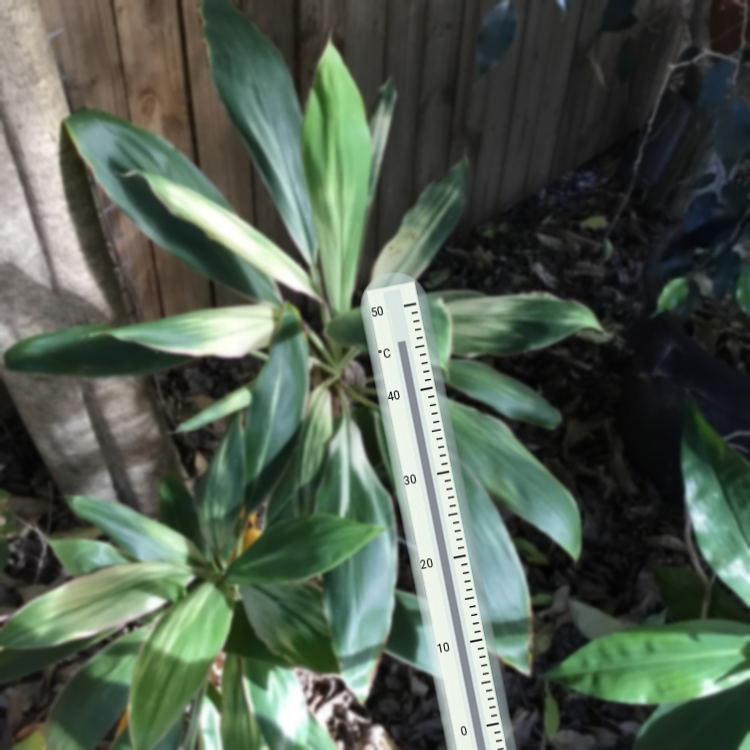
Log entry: 46 °C
